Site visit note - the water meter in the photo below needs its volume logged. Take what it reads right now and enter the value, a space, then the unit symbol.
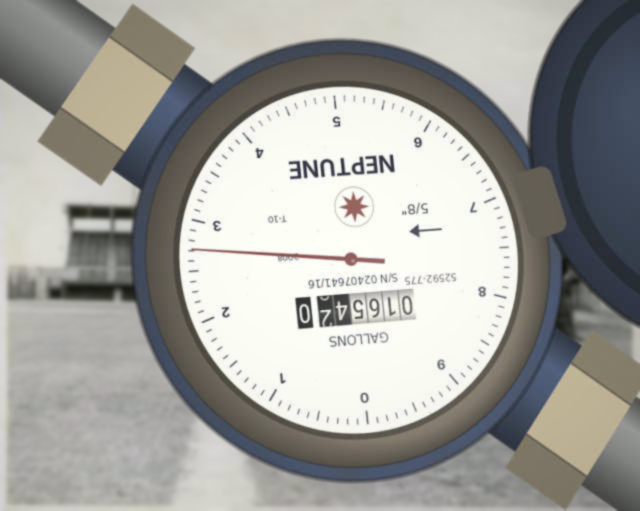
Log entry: 165422.7 gal
